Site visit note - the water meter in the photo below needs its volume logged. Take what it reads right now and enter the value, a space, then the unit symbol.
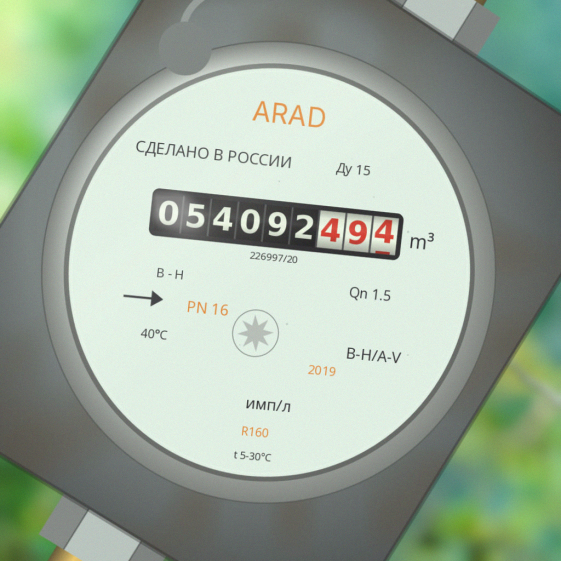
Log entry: 54092.494 m³
